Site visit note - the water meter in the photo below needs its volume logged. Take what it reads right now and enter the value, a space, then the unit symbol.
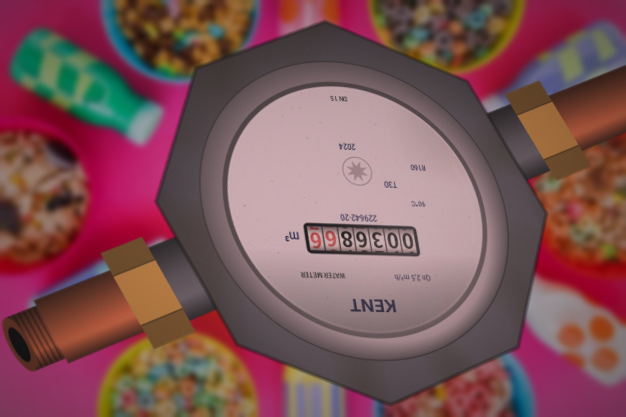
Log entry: 368.66 m³
